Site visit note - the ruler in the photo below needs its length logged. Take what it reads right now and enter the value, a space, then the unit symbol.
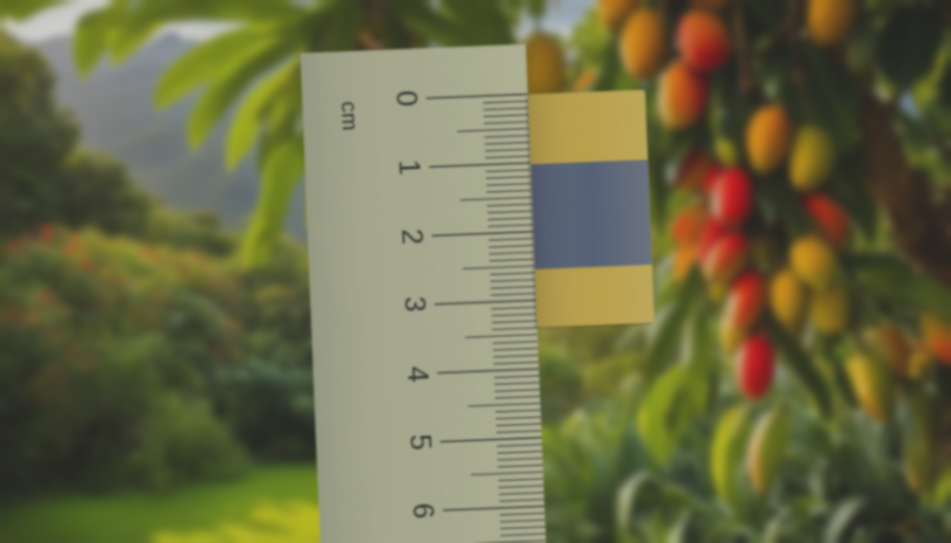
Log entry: 3.4 cm
